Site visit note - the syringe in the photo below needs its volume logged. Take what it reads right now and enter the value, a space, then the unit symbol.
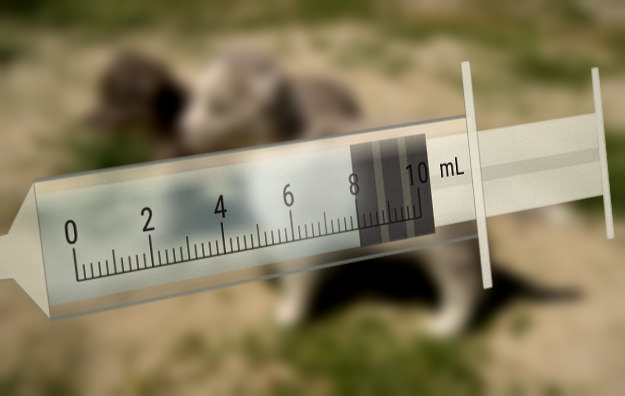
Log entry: 8 mL
